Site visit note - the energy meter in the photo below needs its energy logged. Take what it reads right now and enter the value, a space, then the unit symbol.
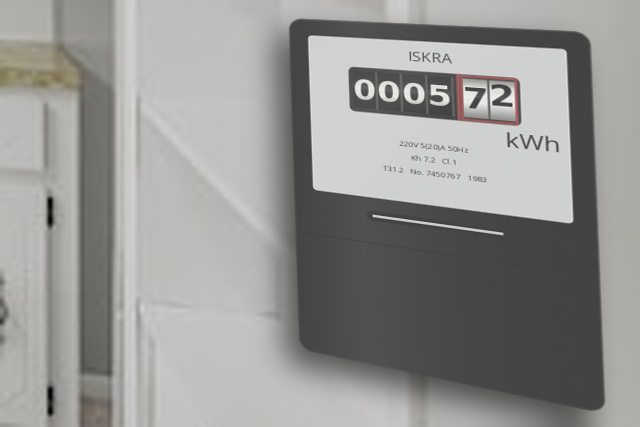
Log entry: 5.72 kWh
